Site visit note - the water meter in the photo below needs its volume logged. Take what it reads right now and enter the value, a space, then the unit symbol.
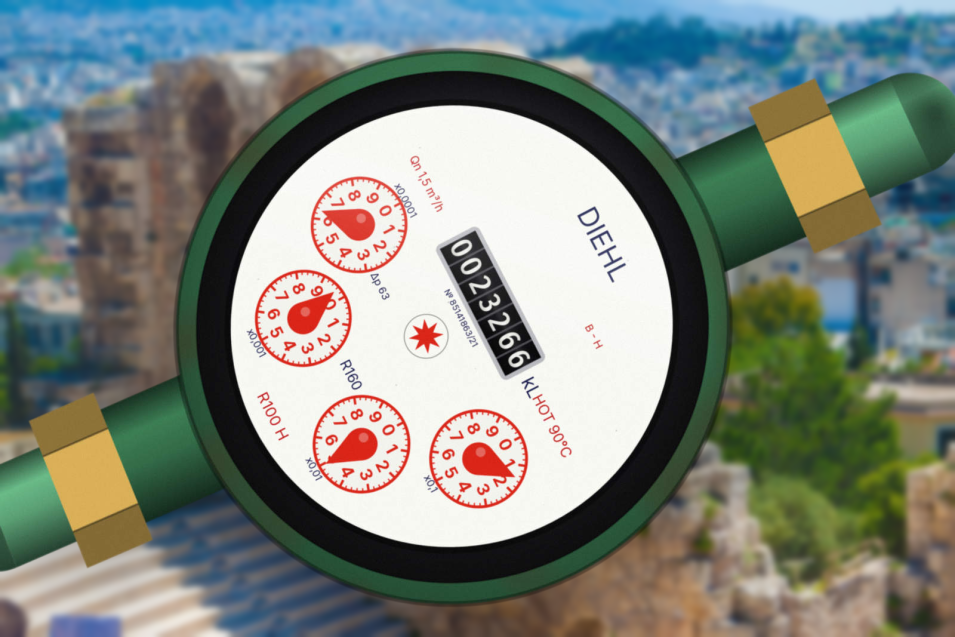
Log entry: 23266.1496 kL
